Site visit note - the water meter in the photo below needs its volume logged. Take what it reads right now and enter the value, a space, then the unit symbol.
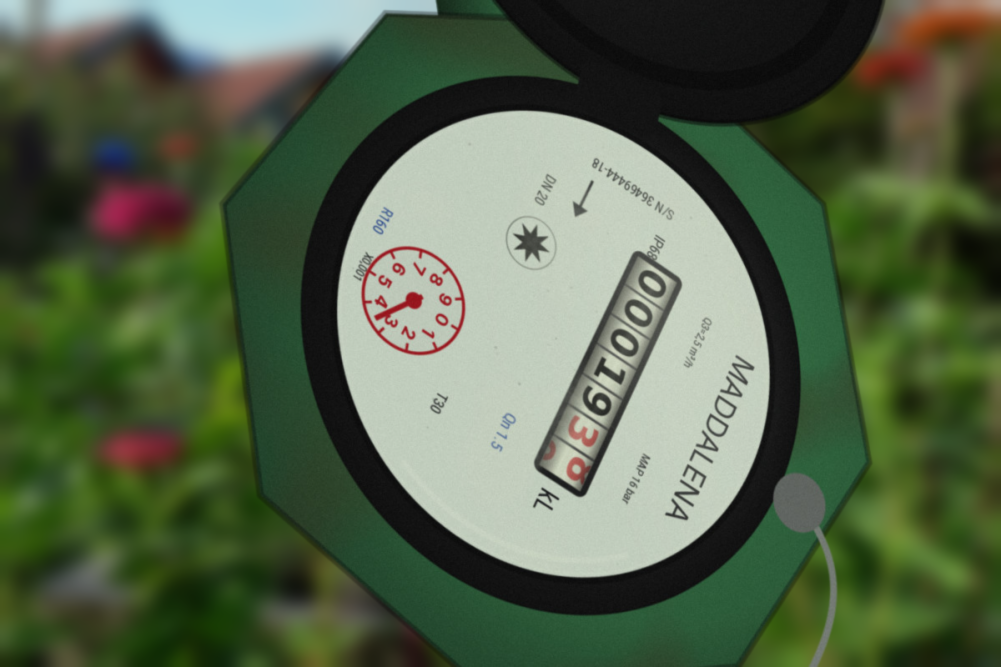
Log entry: 19.383 kL
